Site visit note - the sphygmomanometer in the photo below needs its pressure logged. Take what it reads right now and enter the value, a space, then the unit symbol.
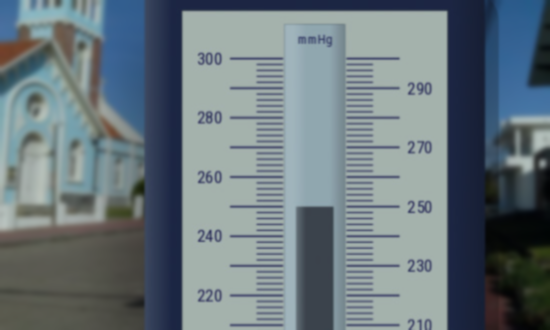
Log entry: 250 mmHg
